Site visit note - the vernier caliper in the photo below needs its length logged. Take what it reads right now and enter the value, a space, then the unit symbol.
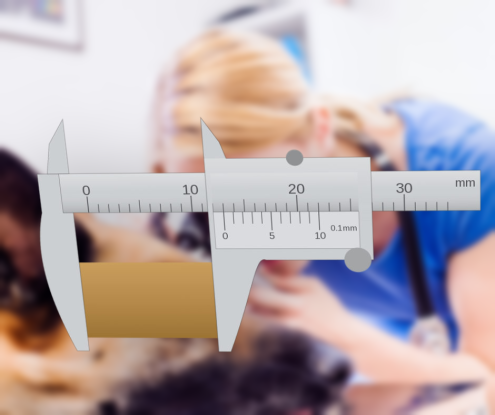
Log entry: 13.0 mm
